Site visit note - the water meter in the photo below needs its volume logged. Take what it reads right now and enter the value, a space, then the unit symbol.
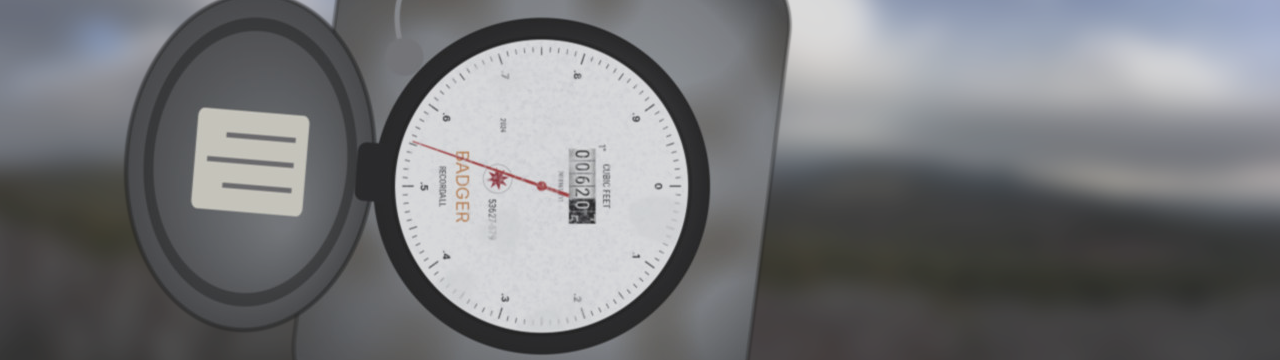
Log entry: 6204.55 ft³
